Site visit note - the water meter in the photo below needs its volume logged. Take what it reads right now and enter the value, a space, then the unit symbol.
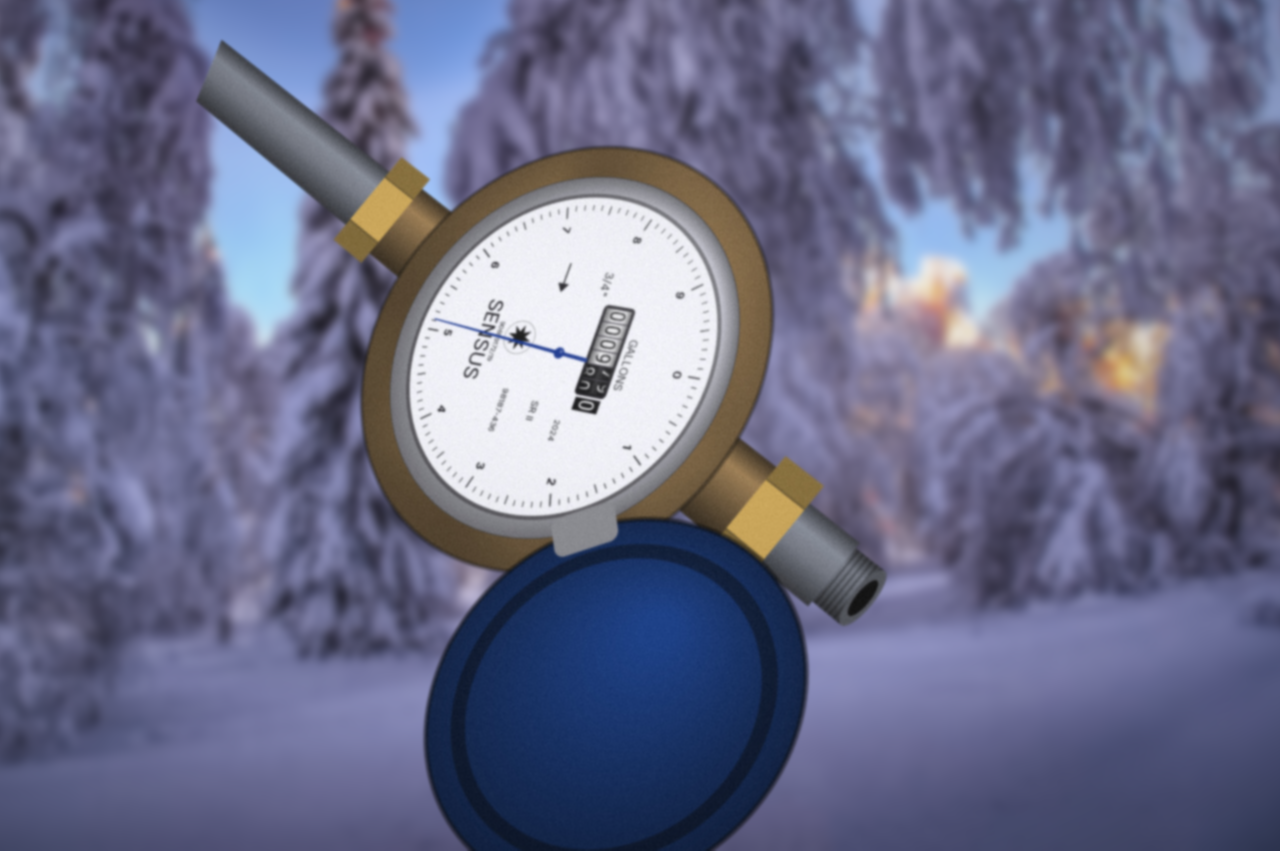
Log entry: 9795.1 gal
